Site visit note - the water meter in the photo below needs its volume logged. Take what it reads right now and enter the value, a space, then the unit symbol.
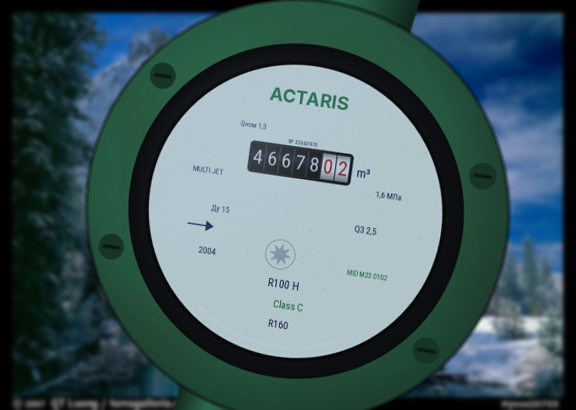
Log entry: 46678.02 m³
